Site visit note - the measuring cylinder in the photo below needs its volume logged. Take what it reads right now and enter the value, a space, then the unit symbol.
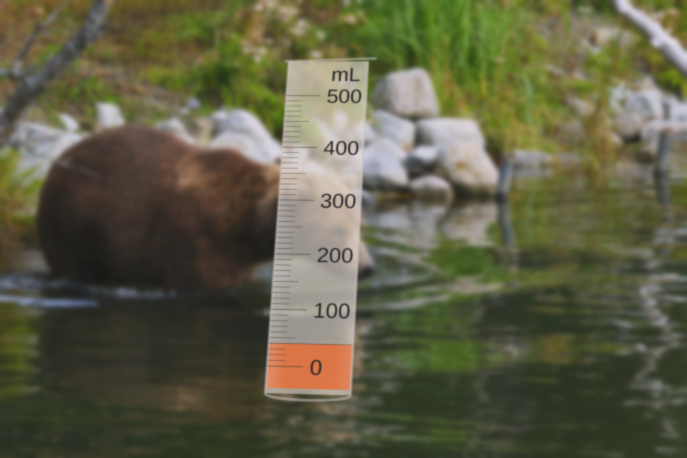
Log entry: 40 mL
